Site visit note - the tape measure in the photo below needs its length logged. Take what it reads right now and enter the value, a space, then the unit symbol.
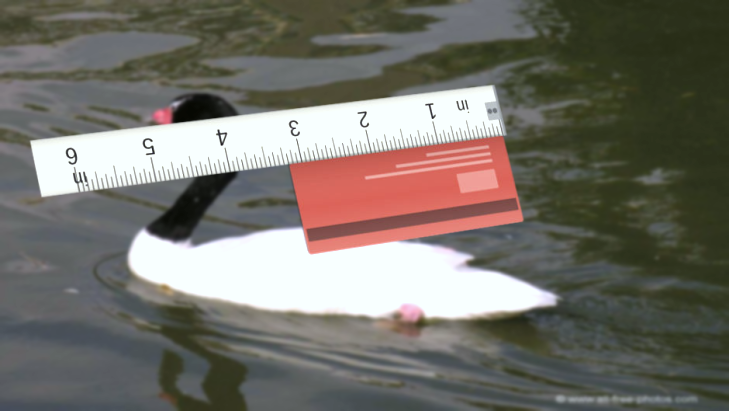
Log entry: 3.1875 in
